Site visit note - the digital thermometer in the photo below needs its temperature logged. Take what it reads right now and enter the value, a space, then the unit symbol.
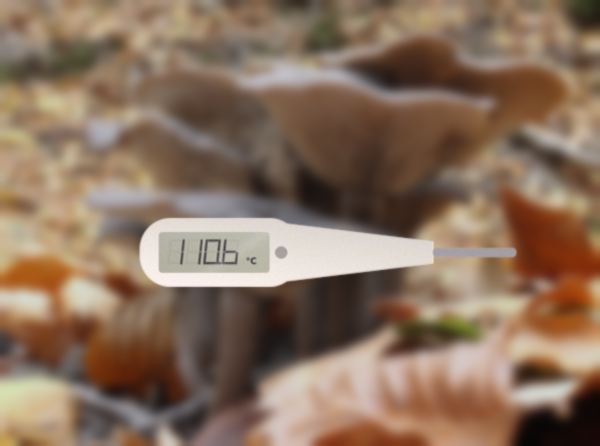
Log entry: 110.6 °C
